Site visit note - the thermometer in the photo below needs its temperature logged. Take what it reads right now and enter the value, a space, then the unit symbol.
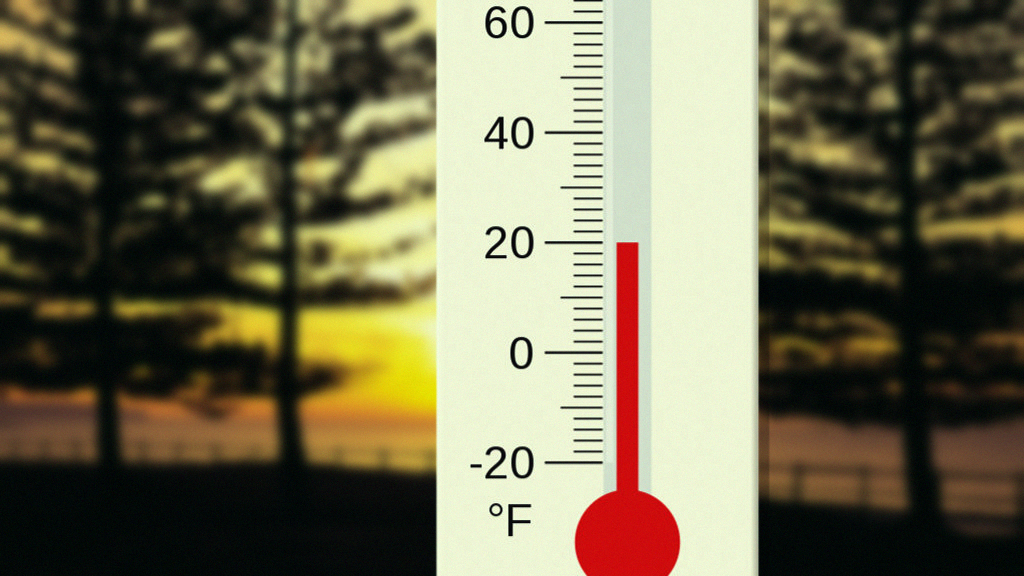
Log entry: 20 °F
